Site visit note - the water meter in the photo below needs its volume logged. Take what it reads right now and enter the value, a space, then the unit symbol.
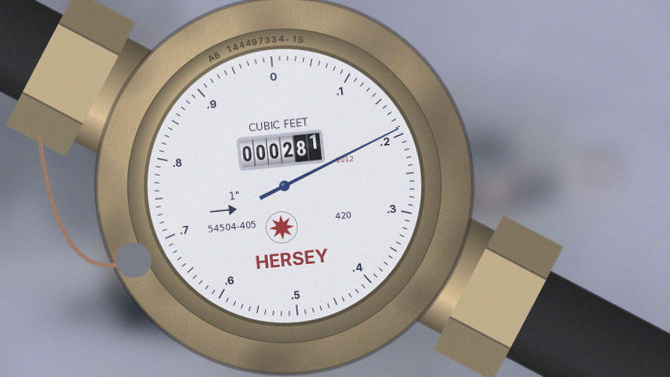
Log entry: 281.19 ft³
